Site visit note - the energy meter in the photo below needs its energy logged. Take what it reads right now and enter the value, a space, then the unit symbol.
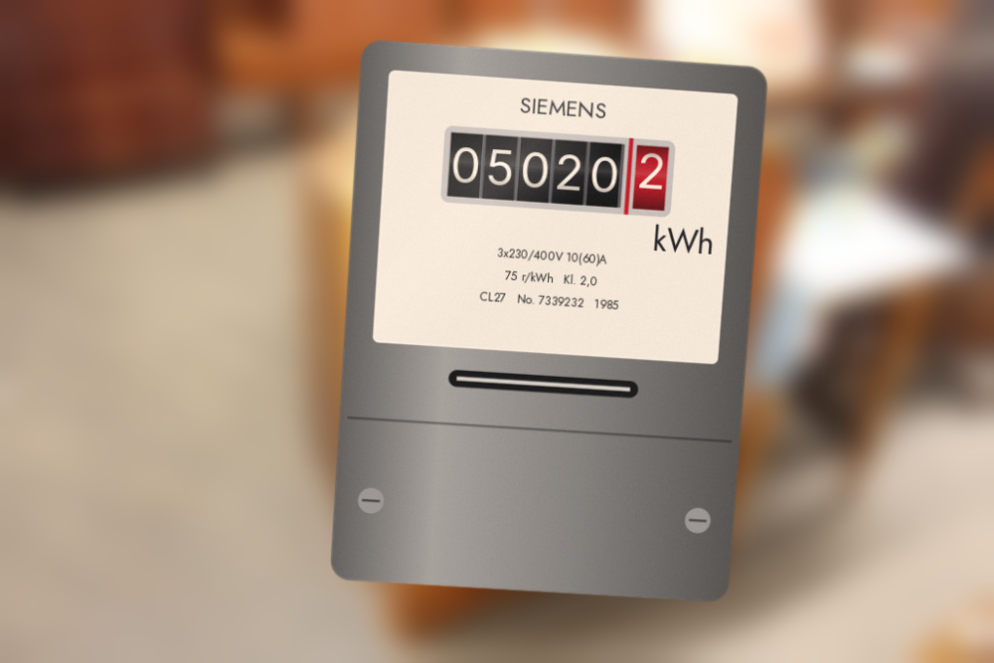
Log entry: 5020.2 kWh
